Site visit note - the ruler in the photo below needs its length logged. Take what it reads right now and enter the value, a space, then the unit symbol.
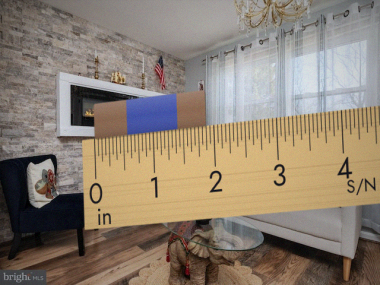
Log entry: 1.875 in
